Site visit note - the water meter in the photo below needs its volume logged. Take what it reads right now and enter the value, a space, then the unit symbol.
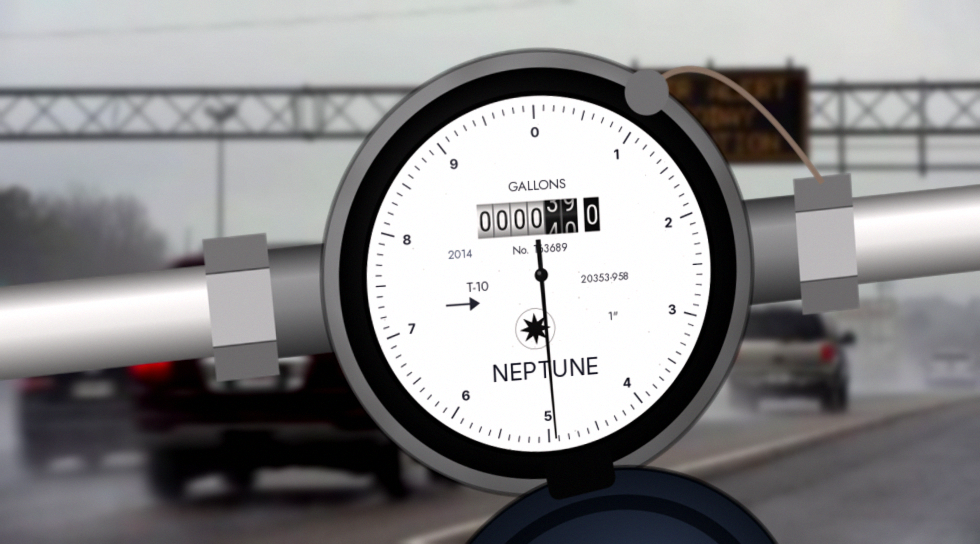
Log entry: 394.9 gal
